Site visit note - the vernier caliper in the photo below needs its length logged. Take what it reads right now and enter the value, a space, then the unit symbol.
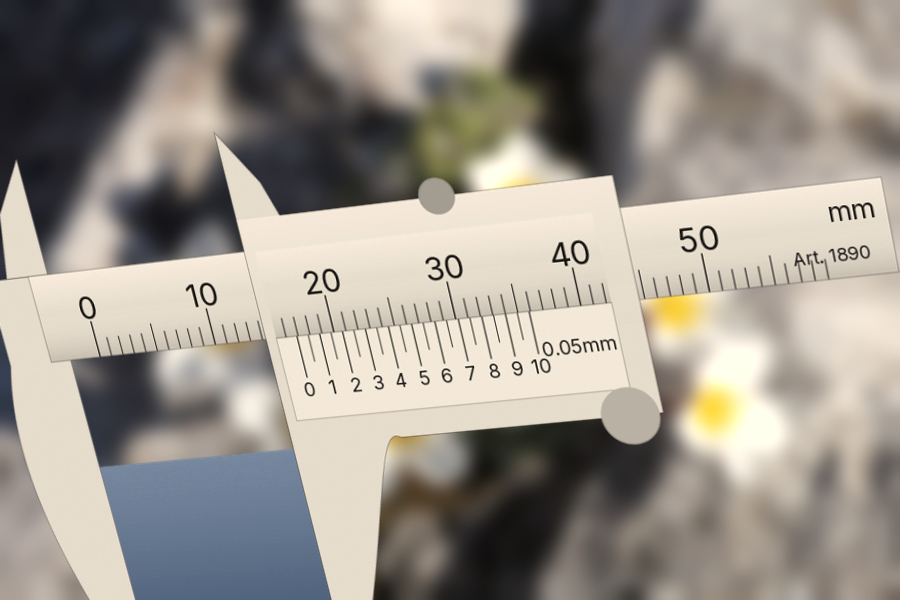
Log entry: 16.9 mm
